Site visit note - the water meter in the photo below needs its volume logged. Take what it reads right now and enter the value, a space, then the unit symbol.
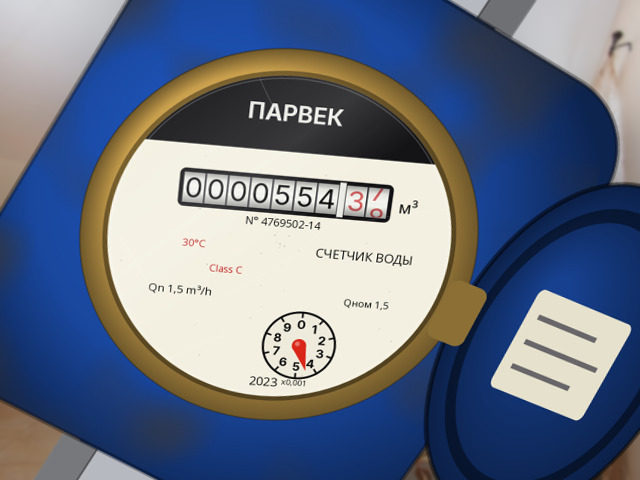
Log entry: 554.374 m³
